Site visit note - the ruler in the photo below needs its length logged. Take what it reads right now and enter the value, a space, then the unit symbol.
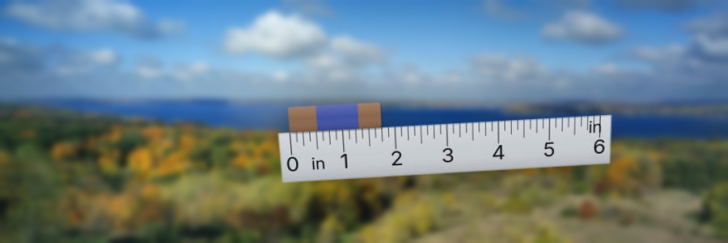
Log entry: 1.75 in
